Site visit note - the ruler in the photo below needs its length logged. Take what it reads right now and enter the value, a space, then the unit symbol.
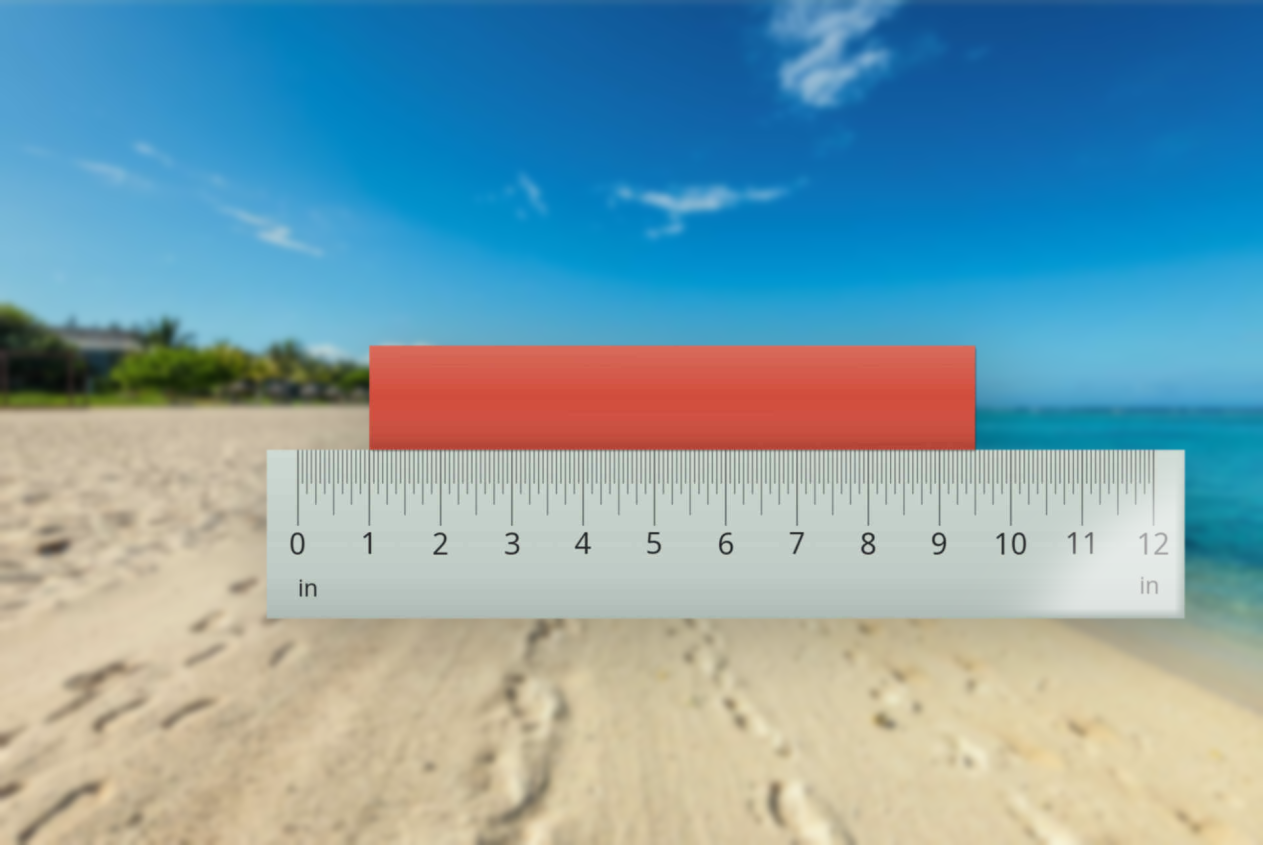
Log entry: 8.5 in
